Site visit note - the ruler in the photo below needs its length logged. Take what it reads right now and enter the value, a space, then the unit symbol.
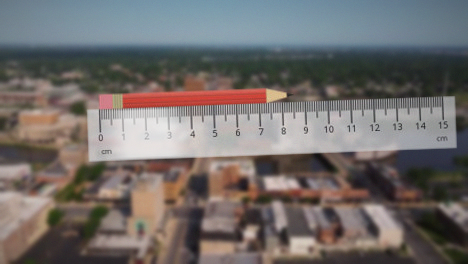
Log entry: 8.5 cm
